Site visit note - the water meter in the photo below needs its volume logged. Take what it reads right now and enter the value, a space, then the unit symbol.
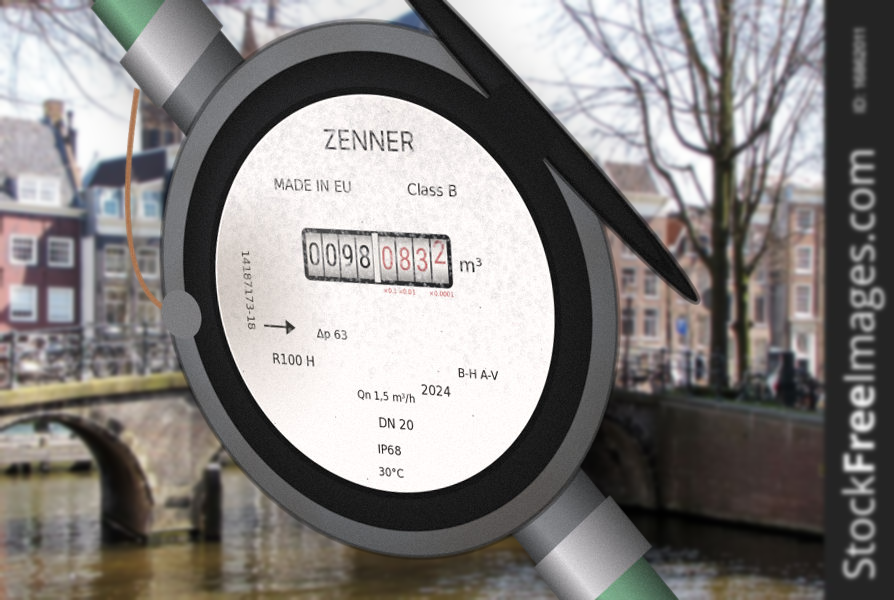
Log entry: 98.0832 m³
